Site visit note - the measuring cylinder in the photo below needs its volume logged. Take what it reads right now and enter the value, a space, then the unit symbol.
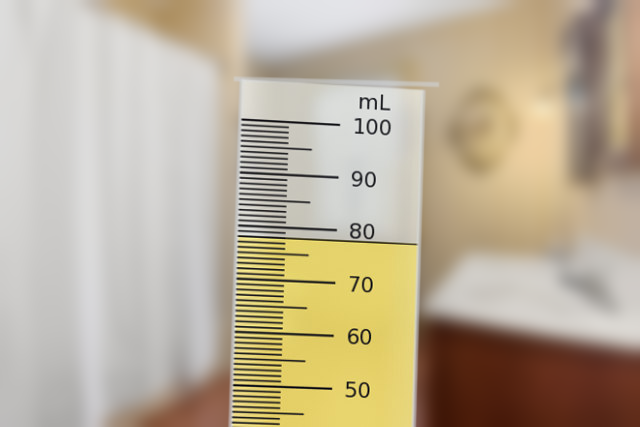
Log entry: 78 mL
